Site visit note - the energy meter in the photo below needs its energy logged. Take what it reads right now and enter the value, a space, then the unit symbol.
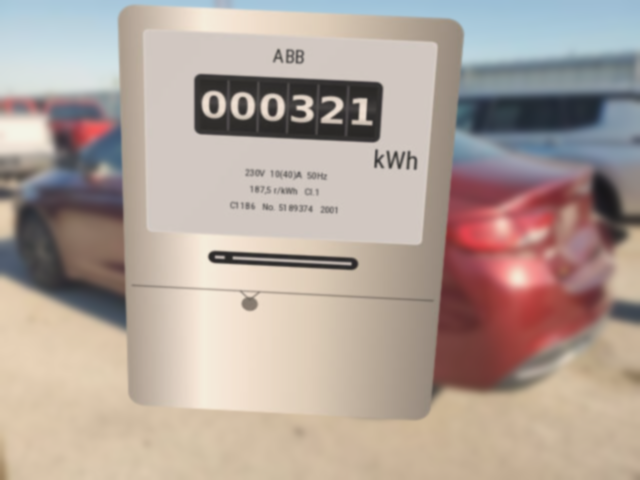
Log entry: 321 kWh
